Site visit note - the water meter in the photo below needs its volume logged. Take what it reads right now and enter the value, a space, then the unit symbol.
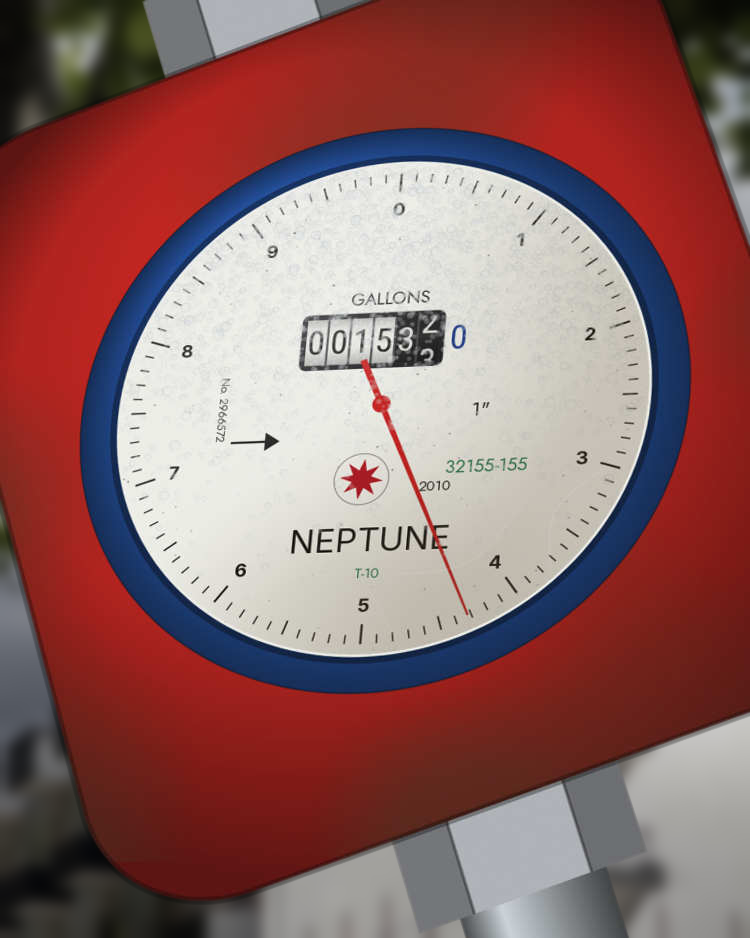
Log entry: 15324.3 gal
